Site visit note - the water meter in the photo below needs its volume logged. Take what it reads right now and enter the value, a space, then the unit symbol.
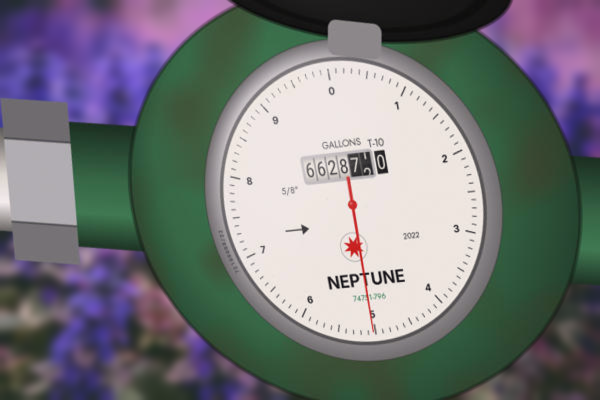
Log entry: 6628715.0 gal
